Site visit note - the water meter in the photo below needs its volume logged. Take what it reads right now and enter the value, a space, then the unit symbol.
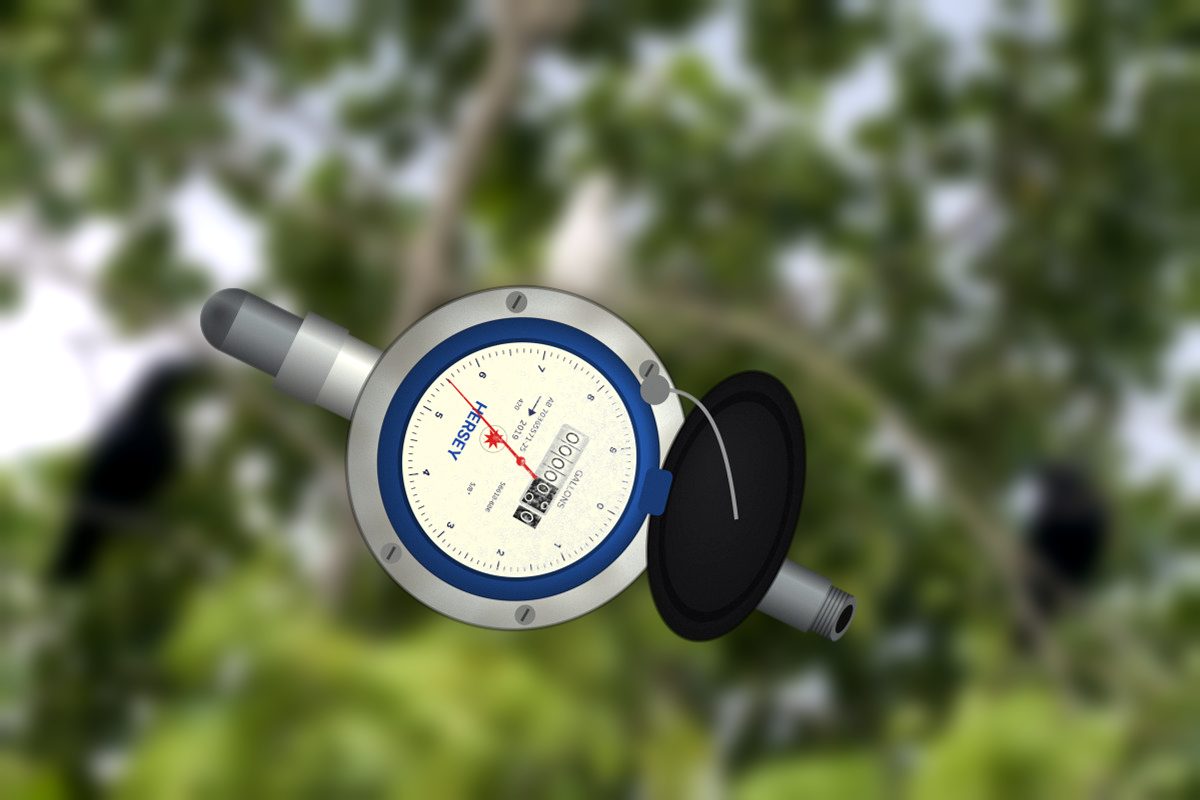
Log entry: 85.5 gal
